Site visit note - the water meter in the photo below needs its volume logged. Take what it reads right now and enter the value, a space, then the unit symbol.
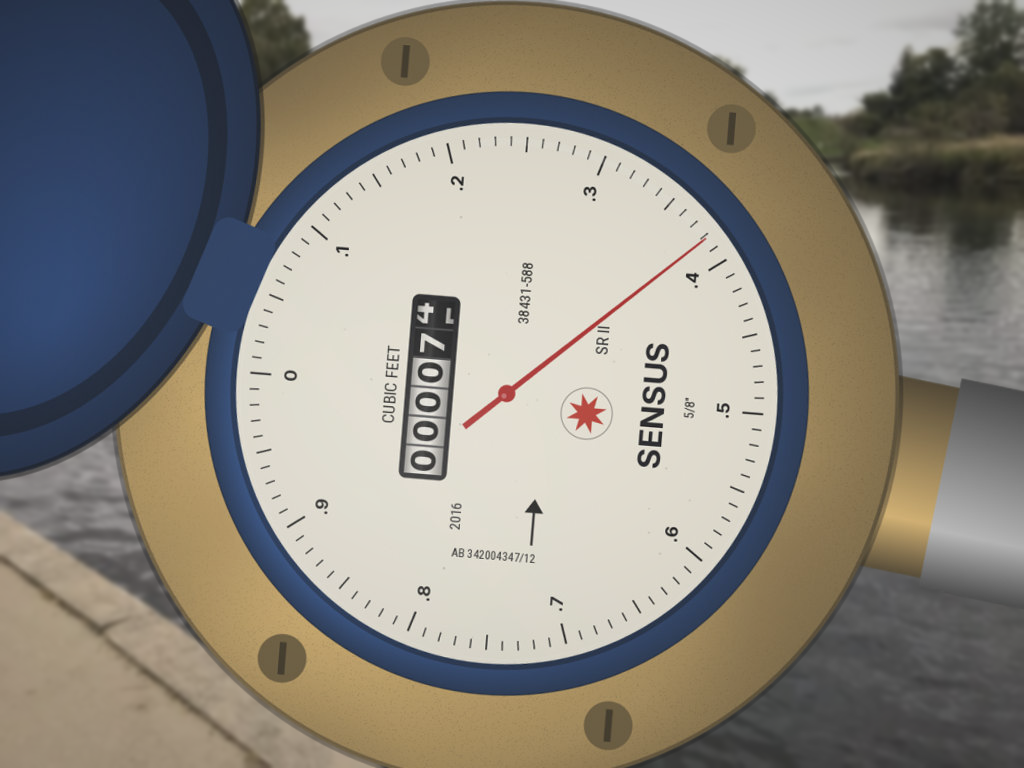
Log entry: 74.38 ft³
